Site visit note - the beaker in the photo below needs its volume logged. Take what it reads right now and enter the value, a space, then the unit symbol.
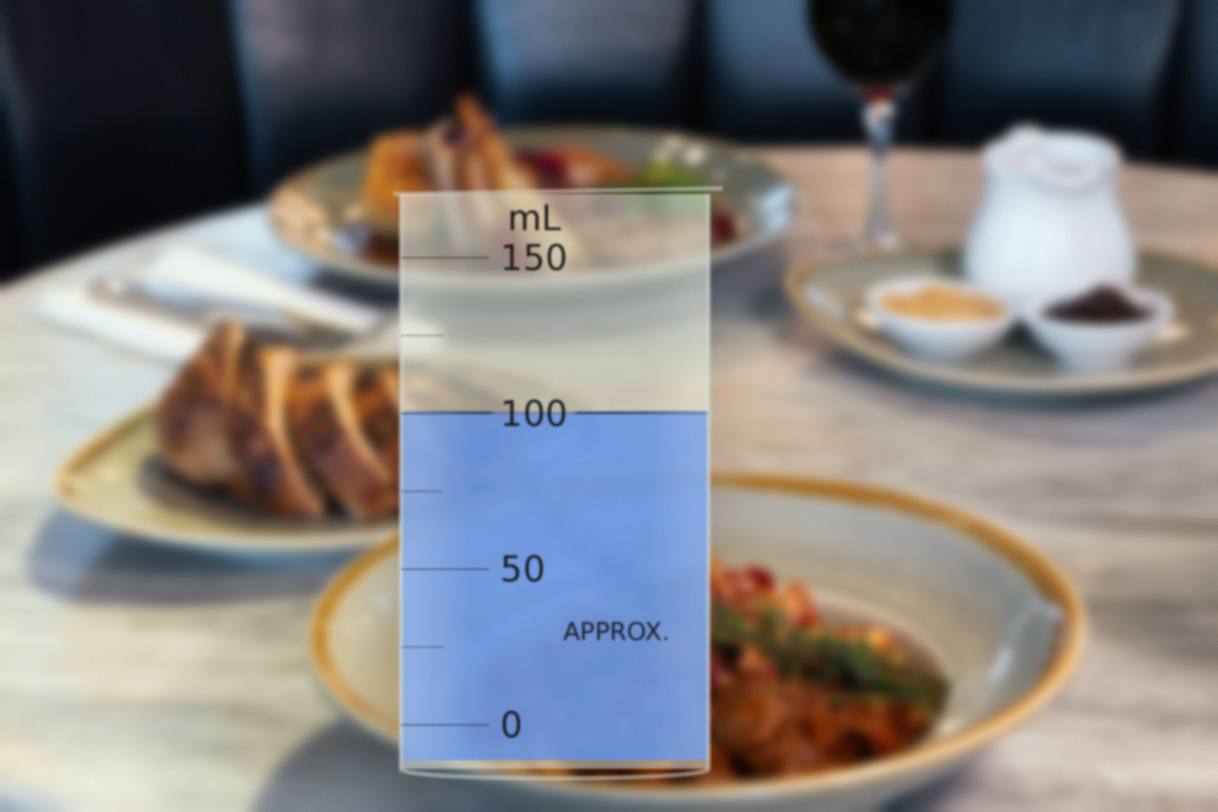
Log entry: 100 mL
